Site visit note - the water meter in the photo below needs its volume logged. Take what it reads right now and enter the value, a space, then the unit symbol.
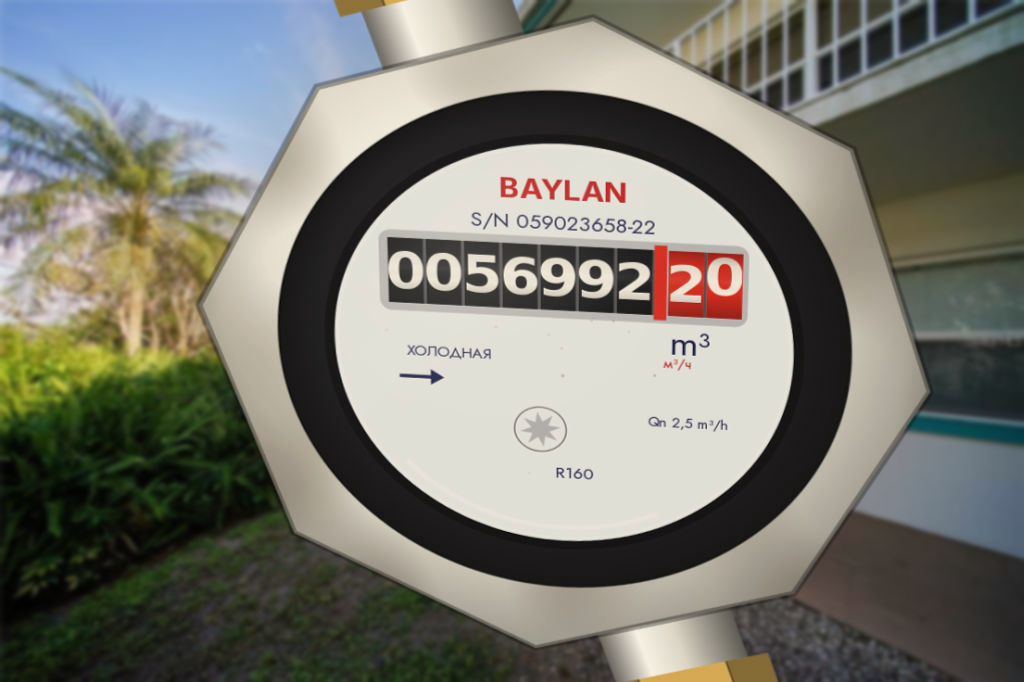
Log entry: 56992.20 m³
